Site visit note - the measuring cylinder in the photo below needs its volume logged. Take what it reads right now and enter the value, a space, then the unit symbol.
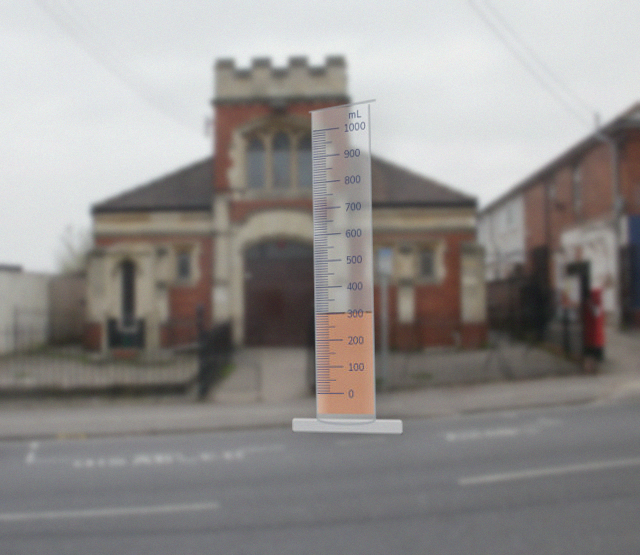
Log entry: 300 mL
